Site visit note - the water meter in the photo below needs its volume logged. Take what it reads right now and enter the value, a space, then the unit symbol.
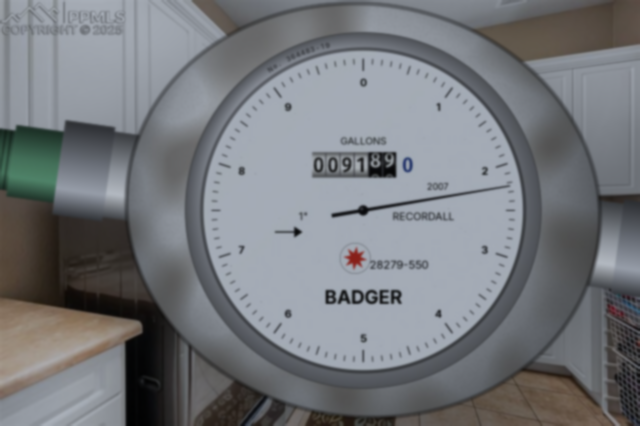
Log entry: 91892.2 gal
